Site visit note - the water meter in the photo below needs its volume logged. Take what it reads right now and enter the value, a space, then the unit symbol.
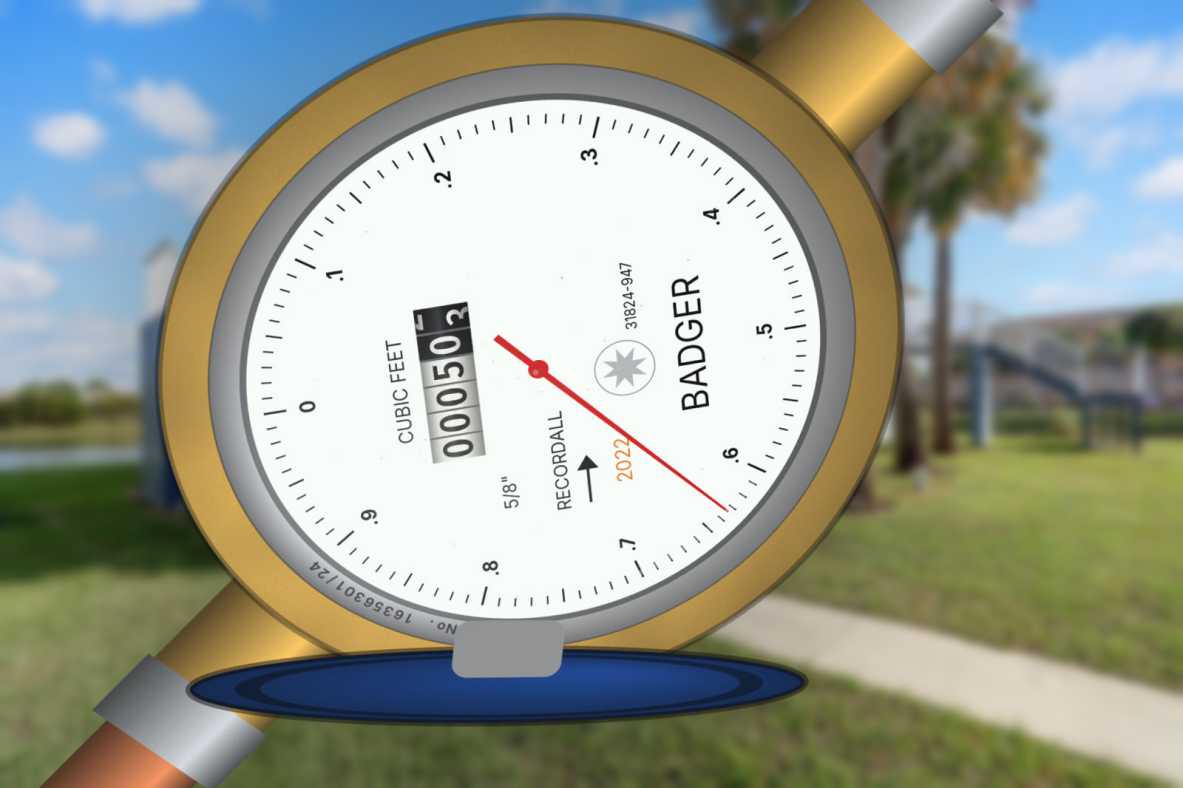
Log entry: 502.63 ft³
